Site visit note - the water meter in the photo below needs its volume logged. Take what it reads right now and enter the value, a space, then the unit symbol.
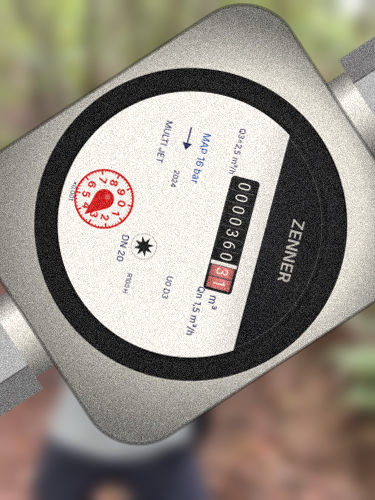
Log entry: 360.313 m³
